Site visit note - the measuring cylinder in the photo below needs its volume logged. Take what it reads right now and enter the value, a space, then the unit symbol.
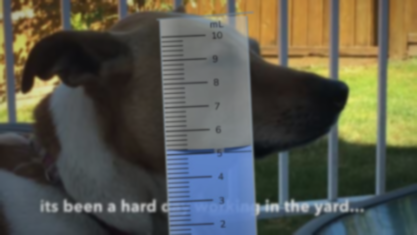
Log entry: 5 mL
